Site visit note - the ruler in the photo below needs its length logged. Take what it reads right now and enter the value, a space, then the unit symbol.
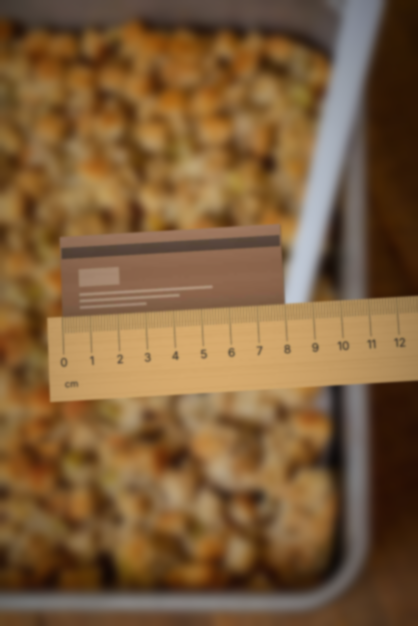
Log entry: 8 cm
